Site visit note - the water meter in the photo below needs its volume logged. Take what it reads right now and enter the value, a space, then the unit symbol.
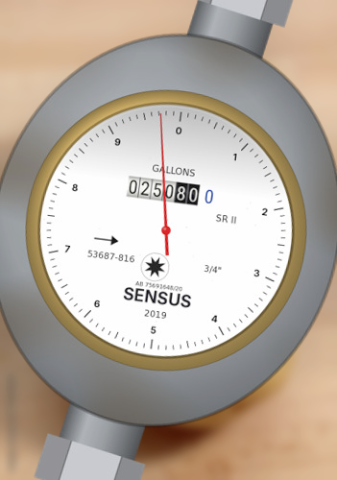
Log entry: 250799.7 gal
